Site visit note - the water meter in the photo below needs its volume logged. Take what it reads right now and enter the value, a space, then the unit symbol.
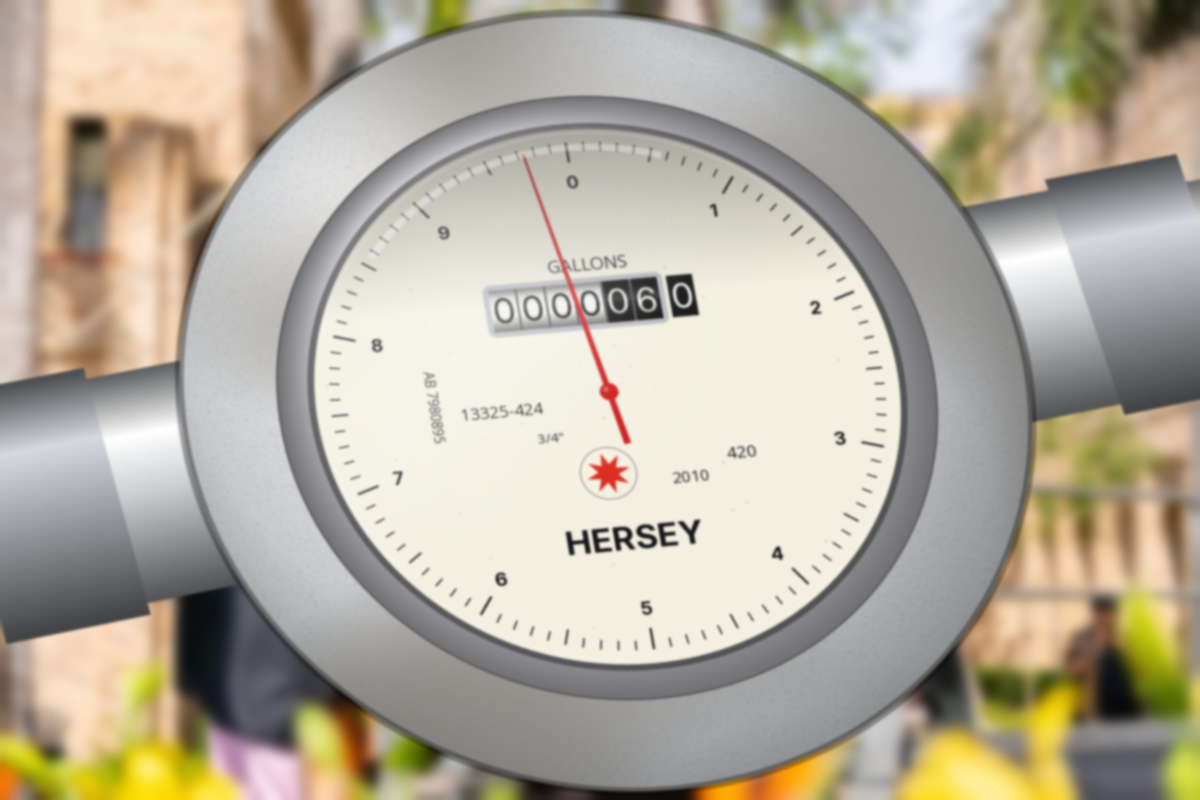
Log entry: 59.7 gal
